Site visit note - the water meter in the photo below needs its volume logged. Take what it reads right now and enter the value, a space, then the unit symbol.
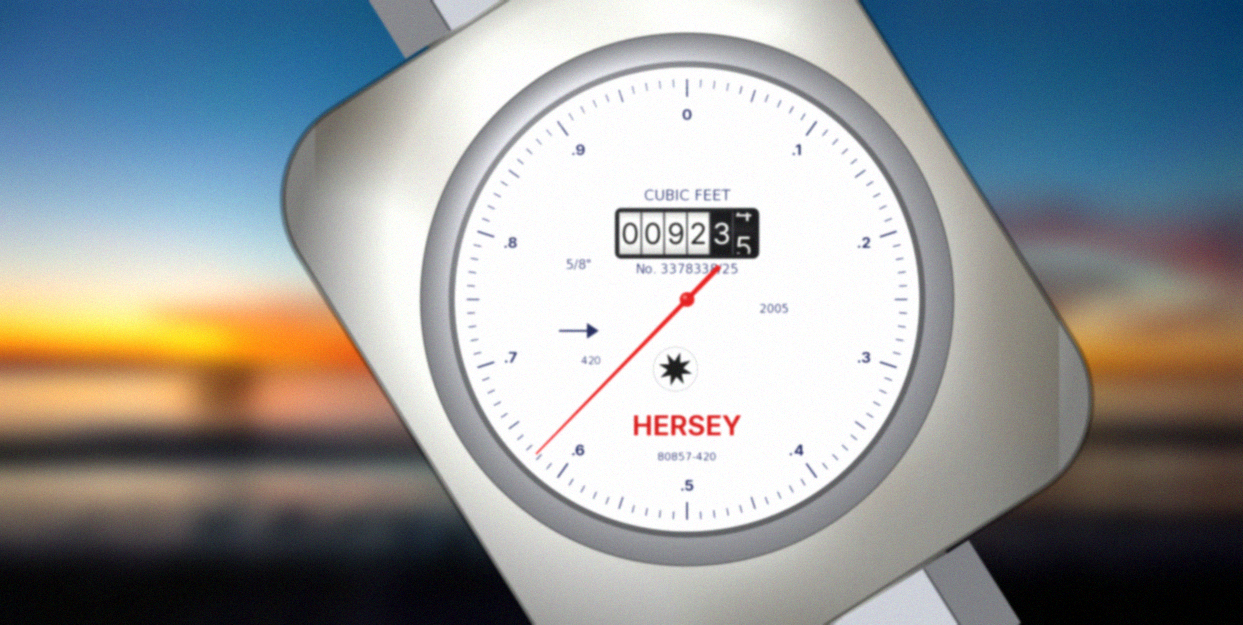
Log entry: 9234.62 ft³
